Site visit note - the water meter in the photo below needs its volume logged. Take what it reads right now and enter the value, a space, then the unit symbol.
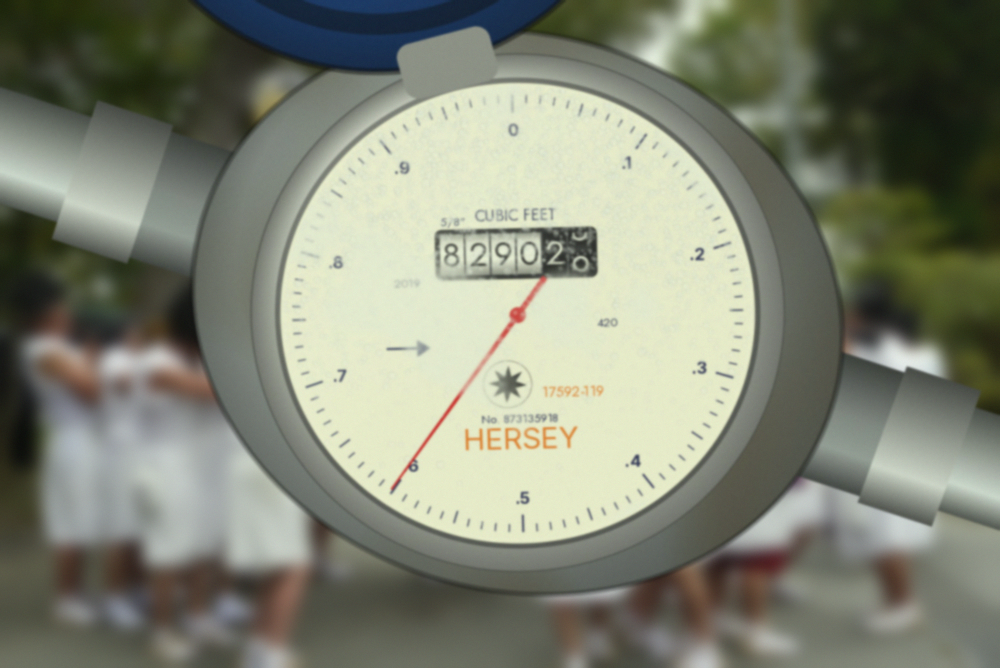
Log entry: 829028.60 ft³
